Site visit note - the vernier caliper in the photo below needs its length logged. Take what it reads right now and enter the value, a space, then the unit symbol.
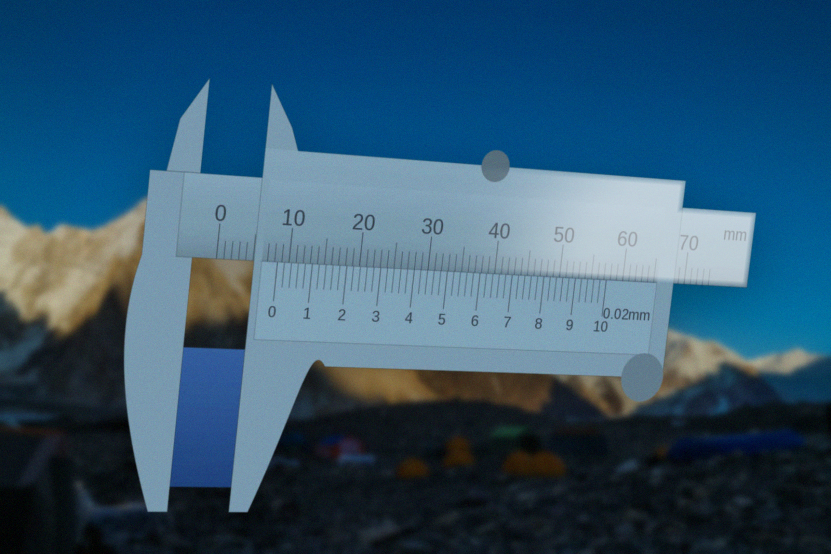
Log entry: 8.4 mm
